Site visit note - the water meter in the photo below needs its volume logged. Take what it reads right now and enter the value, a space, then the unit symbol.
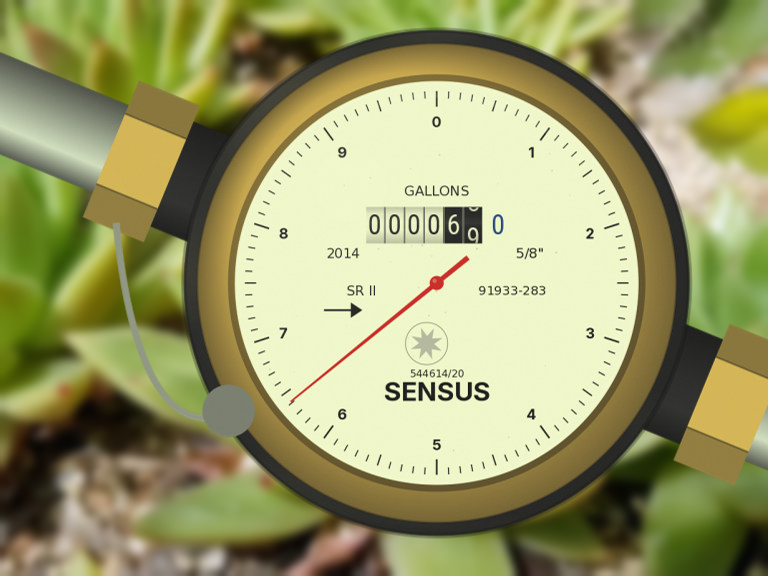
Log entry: 686.4 gal
